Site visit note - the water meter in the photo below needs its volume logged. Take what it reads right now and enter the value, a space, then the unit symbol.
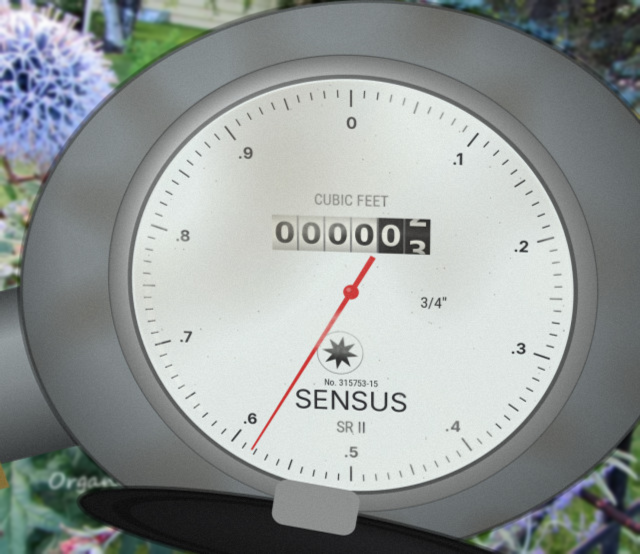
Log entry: 2.58 ft³
